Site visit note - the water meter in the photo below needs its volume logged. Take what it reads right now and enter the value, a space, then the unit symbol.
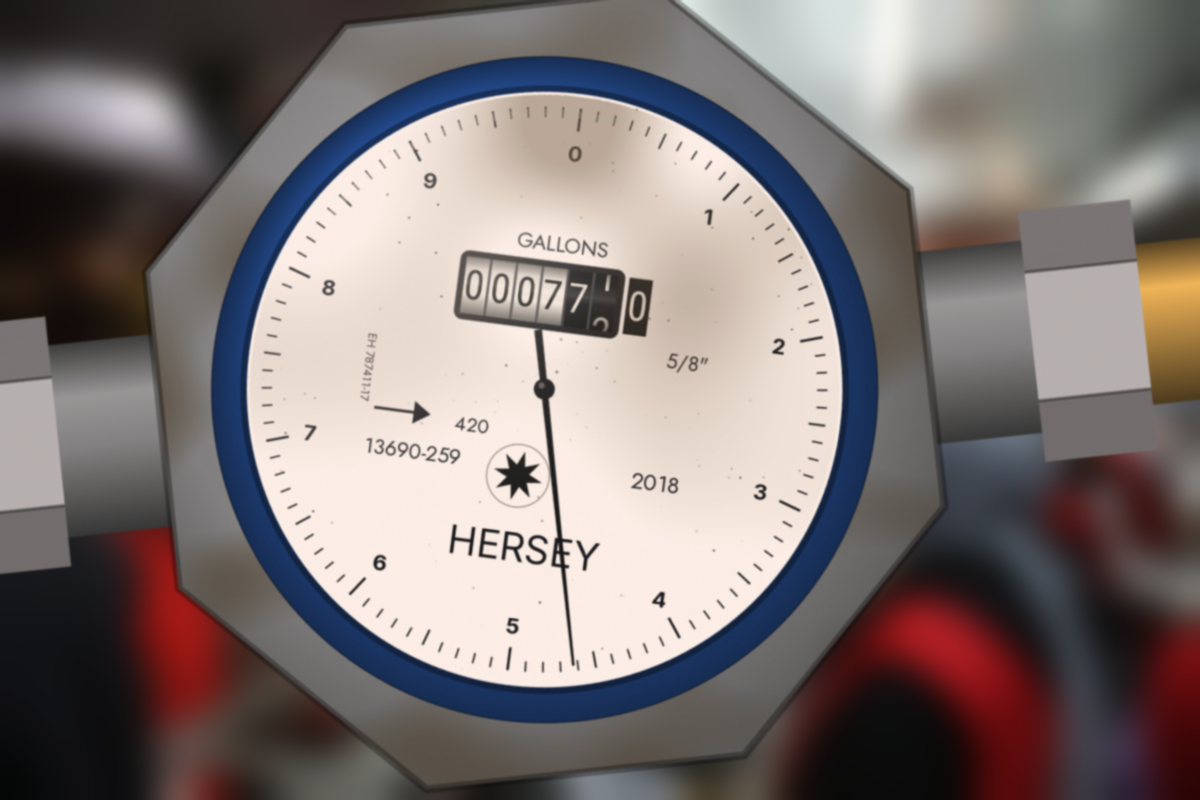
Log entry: 7714.6 gal
